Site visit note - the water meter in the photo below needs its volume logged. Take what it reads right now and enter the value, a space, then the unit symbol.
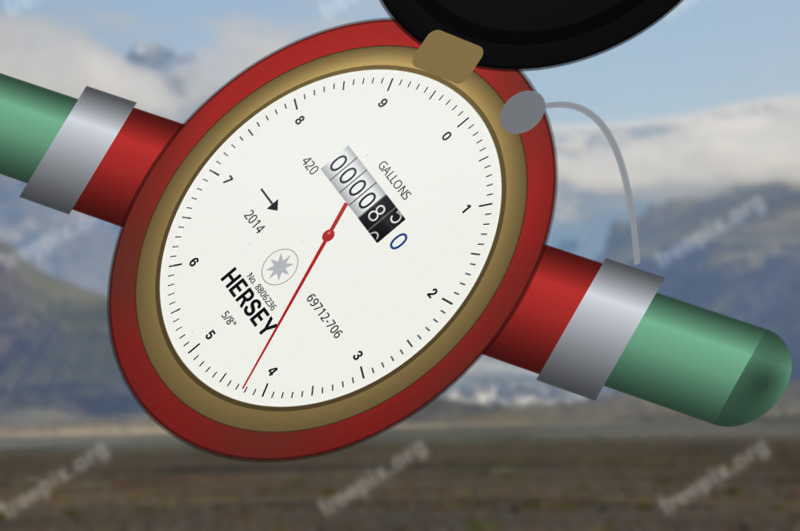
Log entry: 854.2 gal
